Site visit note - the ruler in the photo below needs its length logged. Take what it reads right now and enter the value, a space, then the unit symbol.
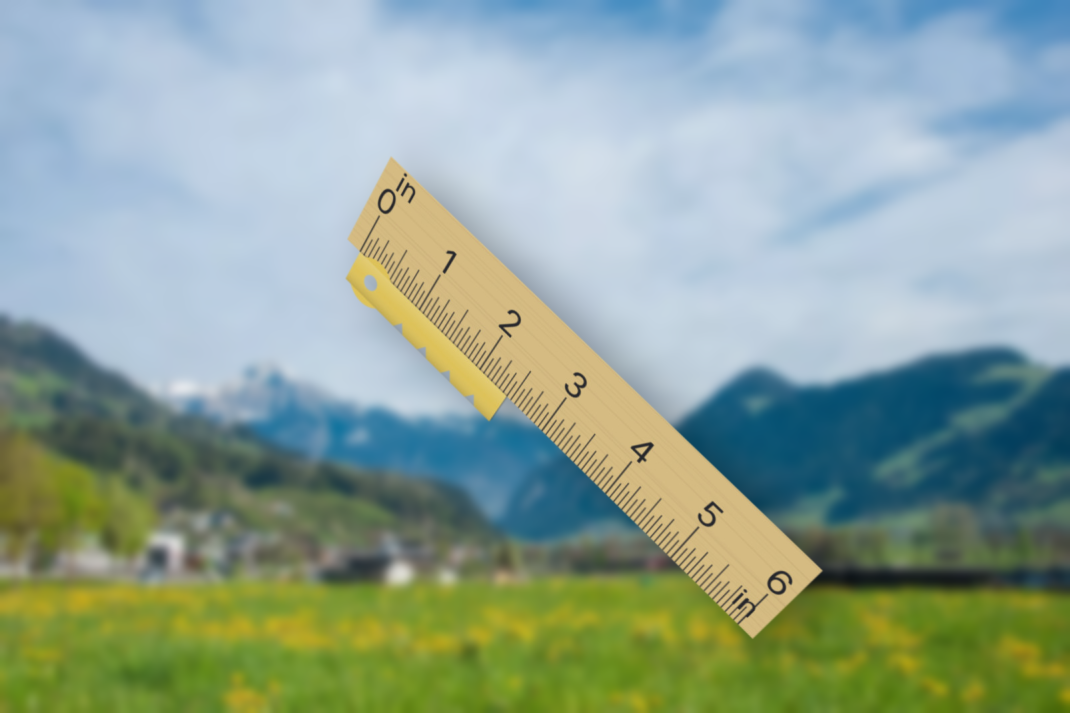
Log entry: 2.4375 in
